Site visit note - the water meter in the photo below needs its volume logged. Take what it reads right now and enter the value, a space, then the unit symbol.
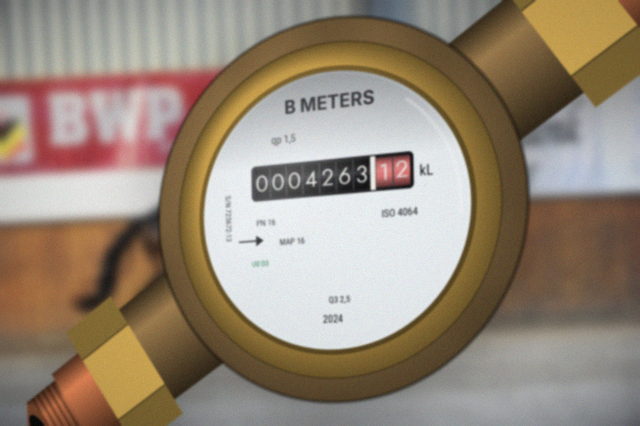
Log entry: 4263.12 kL
